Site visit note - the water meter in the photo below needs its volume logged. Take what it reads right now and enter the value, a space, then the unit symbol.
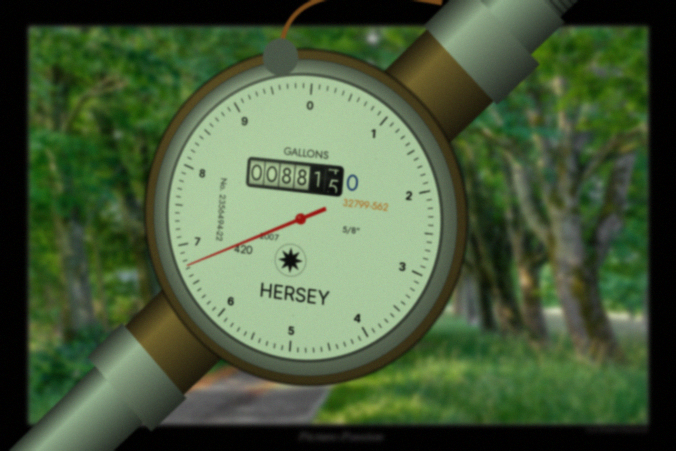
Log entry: 88146.7 gal
